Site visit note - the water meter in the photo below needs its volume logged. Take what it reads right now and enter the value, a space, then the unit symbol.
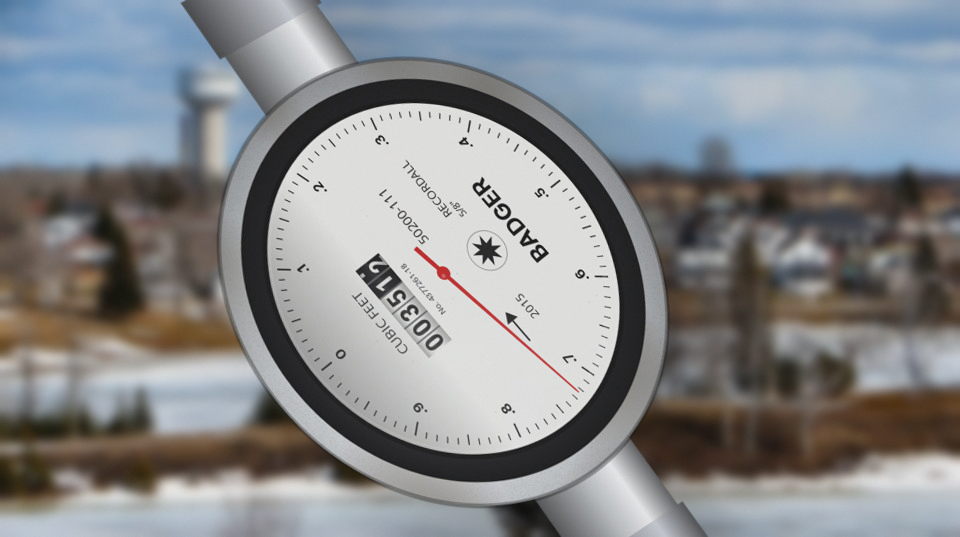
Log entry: 3511.72 ft³
